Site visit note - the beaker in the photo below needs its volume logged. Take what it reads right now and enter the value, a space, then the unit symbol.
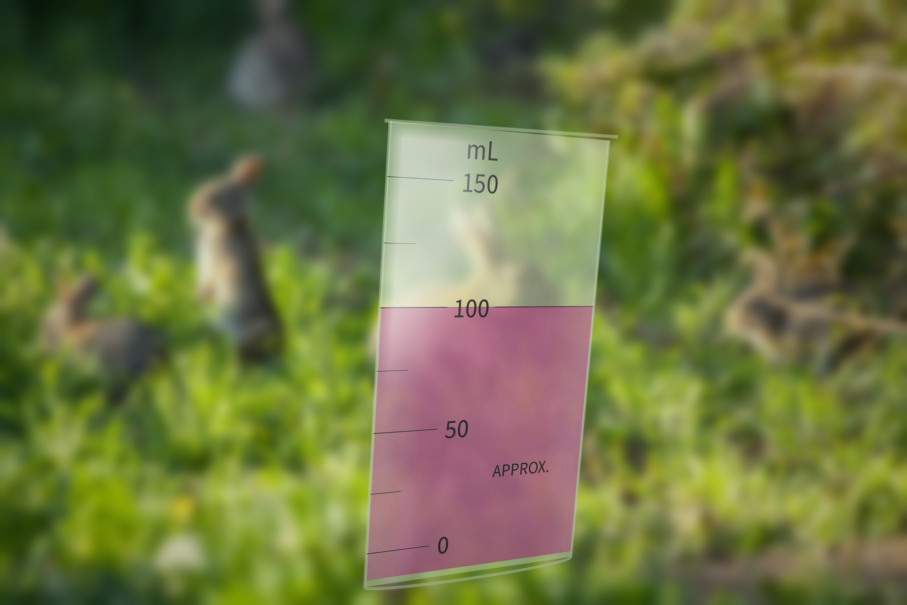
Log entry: 100 mL
